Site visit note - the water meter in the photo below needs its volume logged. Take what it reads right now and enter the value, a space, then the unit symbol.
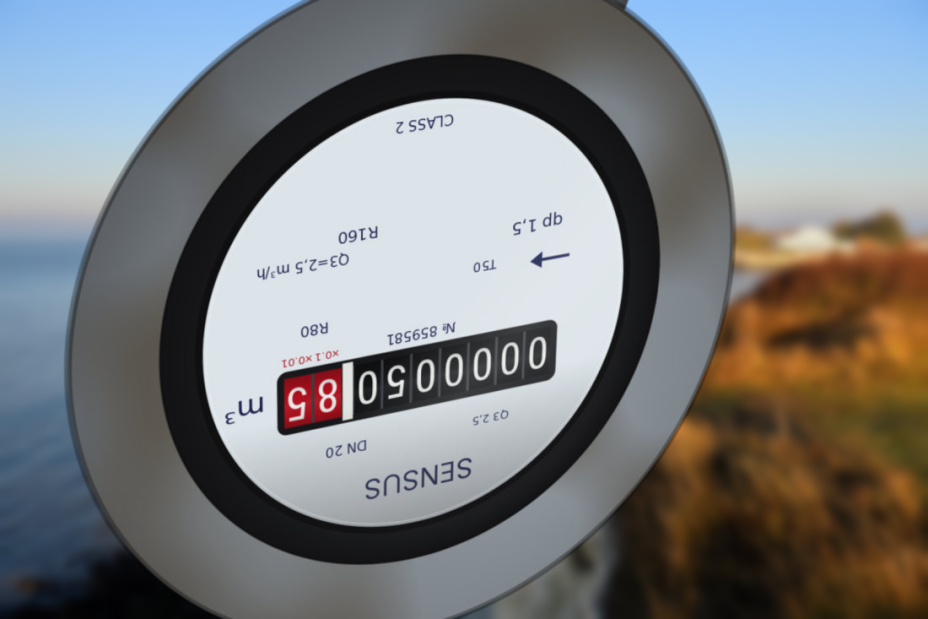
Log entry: 50.85 m³
